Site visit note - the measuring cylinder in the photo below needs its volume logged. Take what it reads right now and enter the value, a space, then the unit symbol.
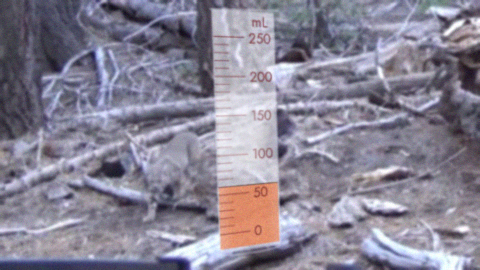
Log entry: 60 mL
